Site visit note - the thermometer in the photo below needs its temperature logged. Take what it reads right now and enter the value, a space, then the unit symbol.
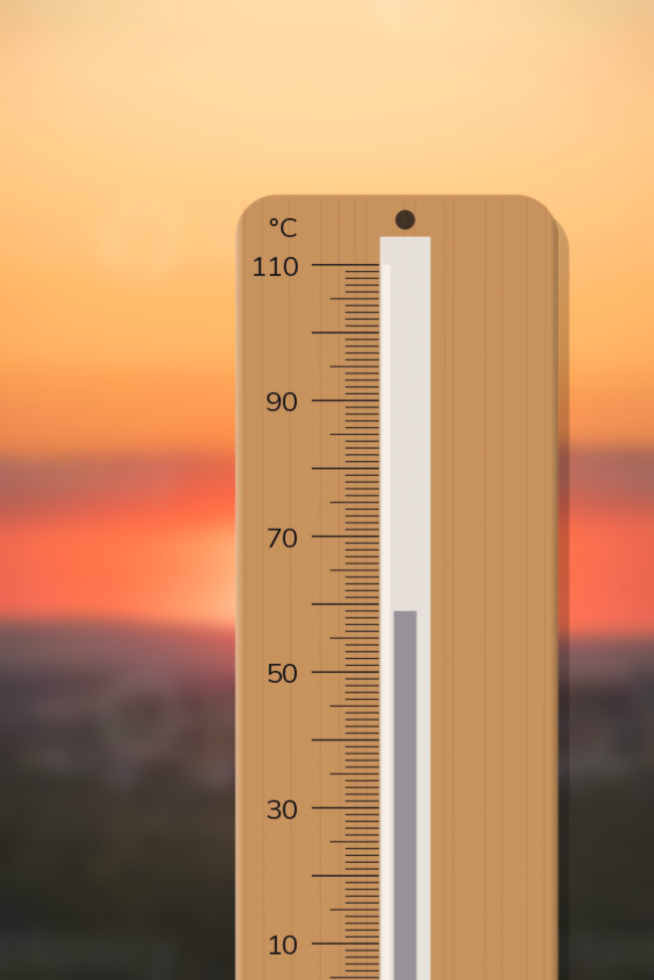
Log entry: 59 °C
